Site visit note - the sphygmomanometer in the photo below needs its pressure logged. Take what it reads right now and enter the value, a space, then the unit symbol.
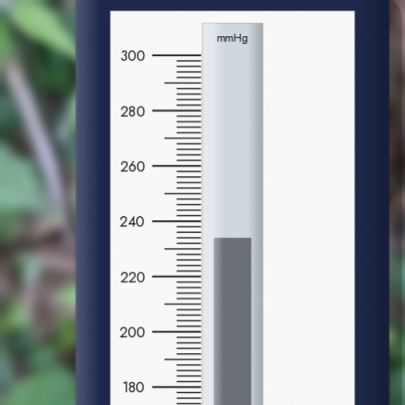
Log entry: 234 mmHg
